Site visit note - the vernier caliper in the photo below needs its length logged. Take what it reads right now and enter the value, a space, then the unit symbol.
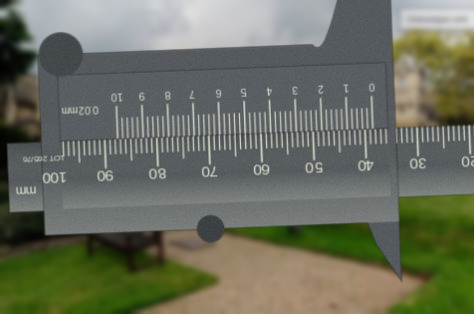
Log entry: 38.5 mm
